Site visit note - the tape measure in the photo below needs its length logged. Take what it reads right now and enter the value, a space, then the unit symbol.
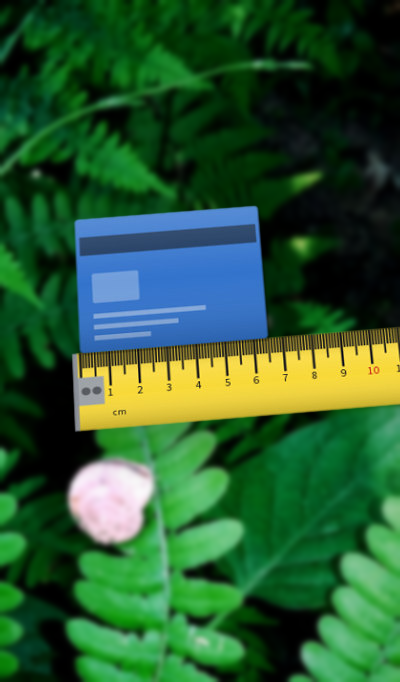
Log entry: 6.5 cm
